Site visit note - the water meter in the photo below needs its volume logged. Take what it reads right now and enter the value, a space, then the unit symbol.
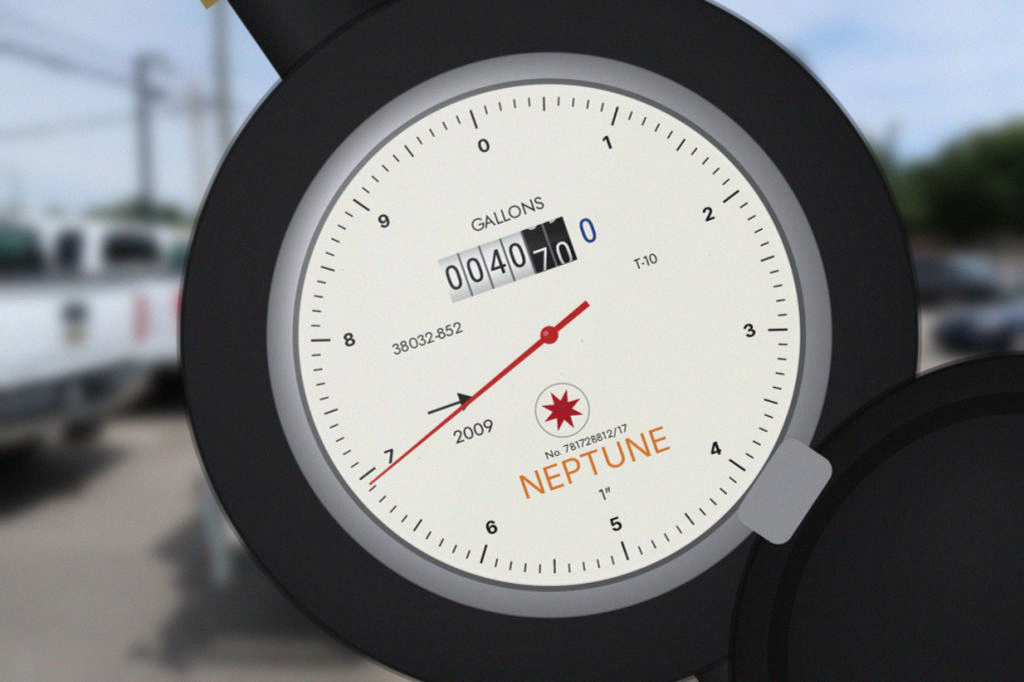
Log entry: 40696.9 gal
